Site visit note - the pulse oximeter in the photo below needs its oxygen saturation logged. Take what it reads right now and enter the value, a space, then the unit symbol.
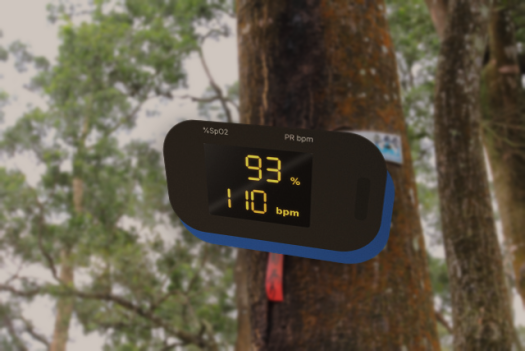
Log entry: 93 %
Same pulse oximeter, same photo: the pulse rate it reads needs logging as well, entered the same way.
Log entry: 110 bpm
